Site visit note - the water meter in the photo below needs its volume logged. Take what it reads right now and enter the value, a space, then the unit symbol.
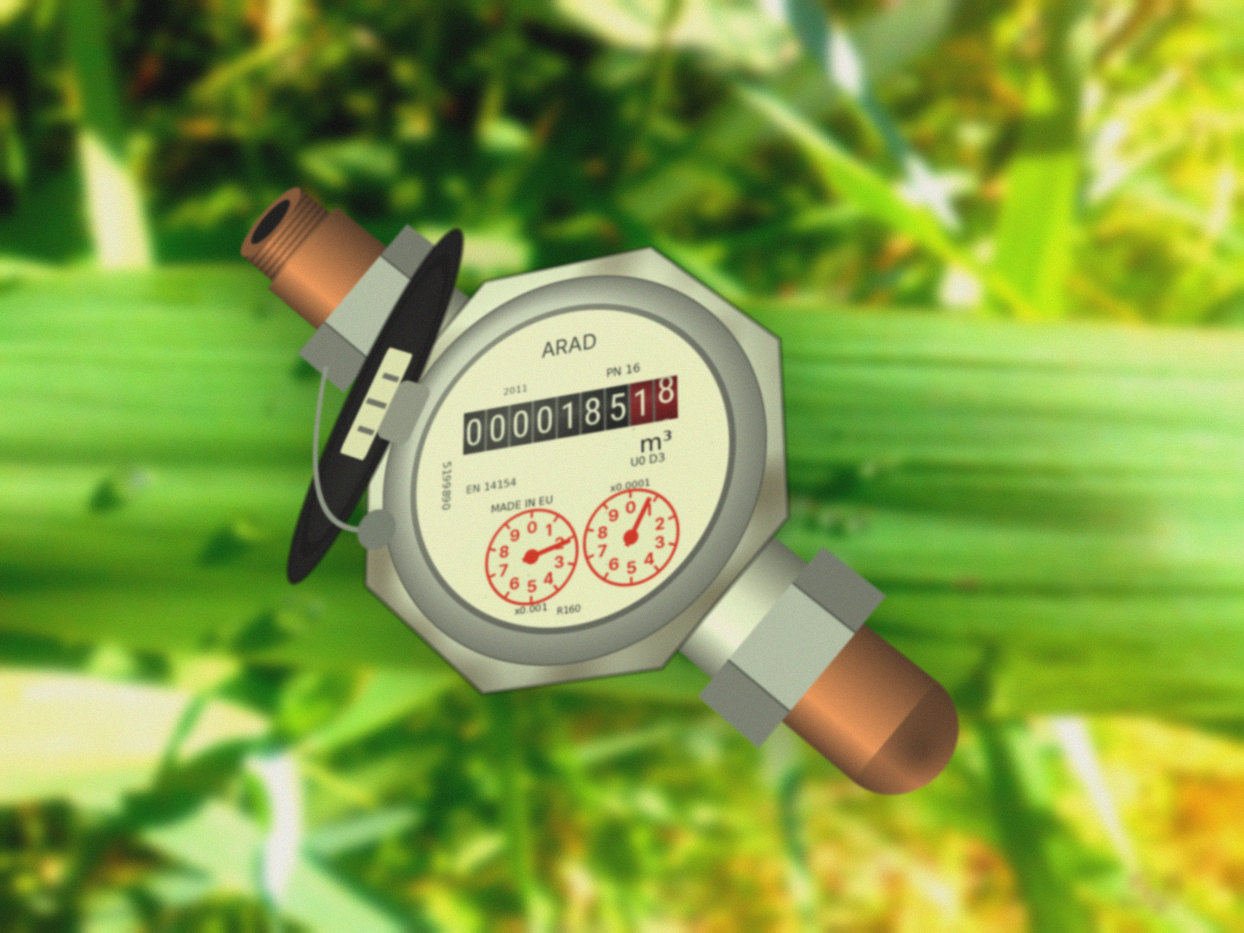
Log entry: 185.1820 m³
